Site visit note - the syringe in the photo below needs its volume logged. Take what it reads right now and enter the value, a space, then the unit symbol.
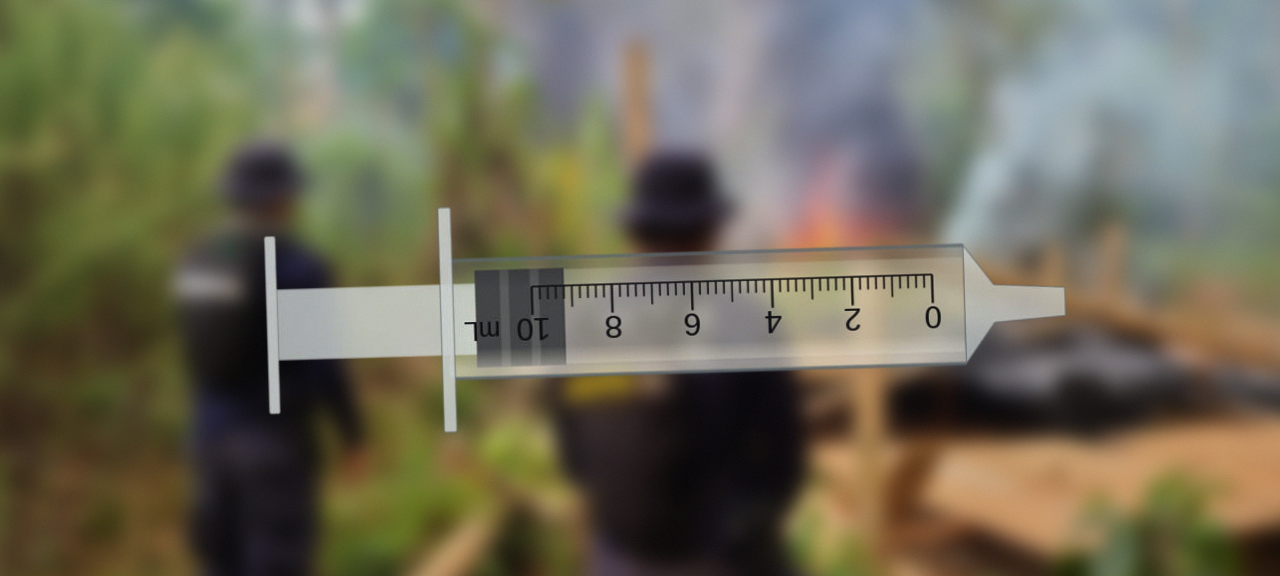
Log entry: 9.2 mL
